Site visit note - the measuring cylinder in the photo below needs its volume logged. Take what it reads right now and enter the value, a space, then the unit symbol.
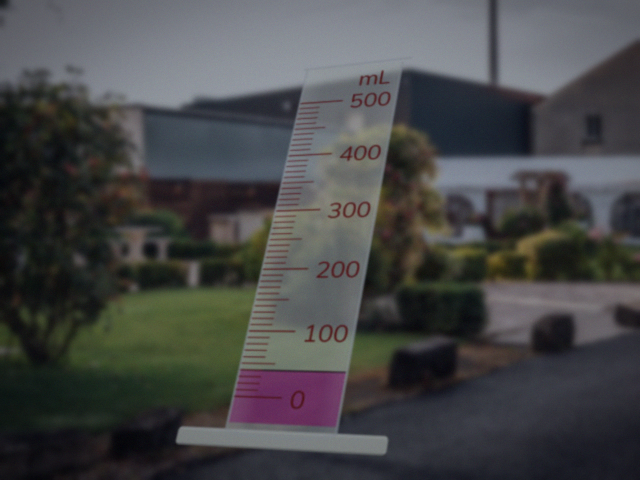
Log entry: 40 mL
